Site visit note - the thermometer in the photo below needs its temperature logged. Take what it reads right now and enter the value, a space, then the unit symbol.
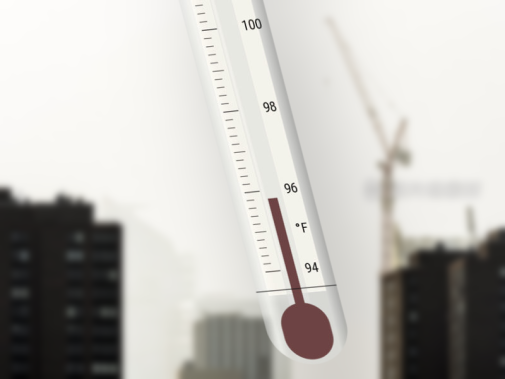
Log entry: 95.8 °F
